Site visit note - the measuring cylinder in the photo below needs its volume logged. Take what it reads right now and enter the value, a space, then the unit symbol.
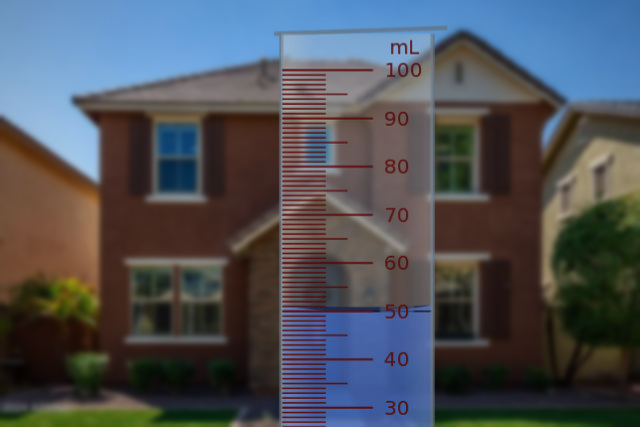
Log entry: 50 mL
